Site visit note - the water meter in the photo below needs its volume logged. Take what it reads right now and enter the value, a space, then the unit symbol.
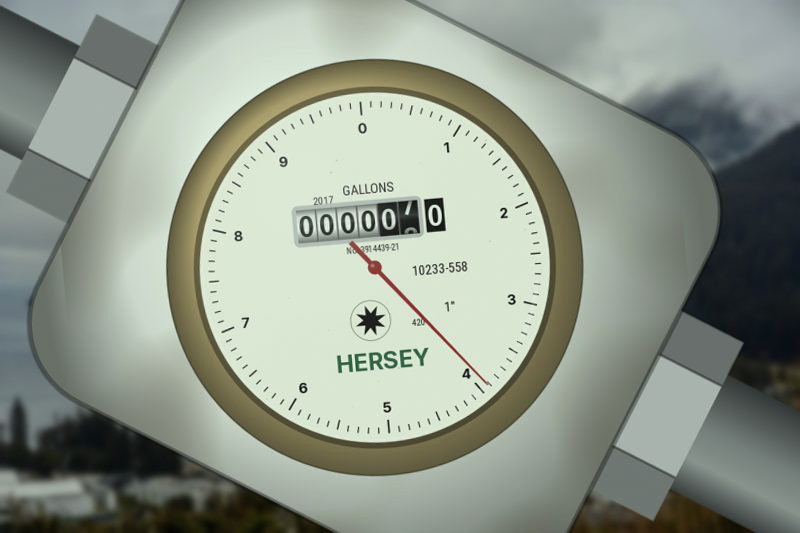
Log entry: 73.9 gal
